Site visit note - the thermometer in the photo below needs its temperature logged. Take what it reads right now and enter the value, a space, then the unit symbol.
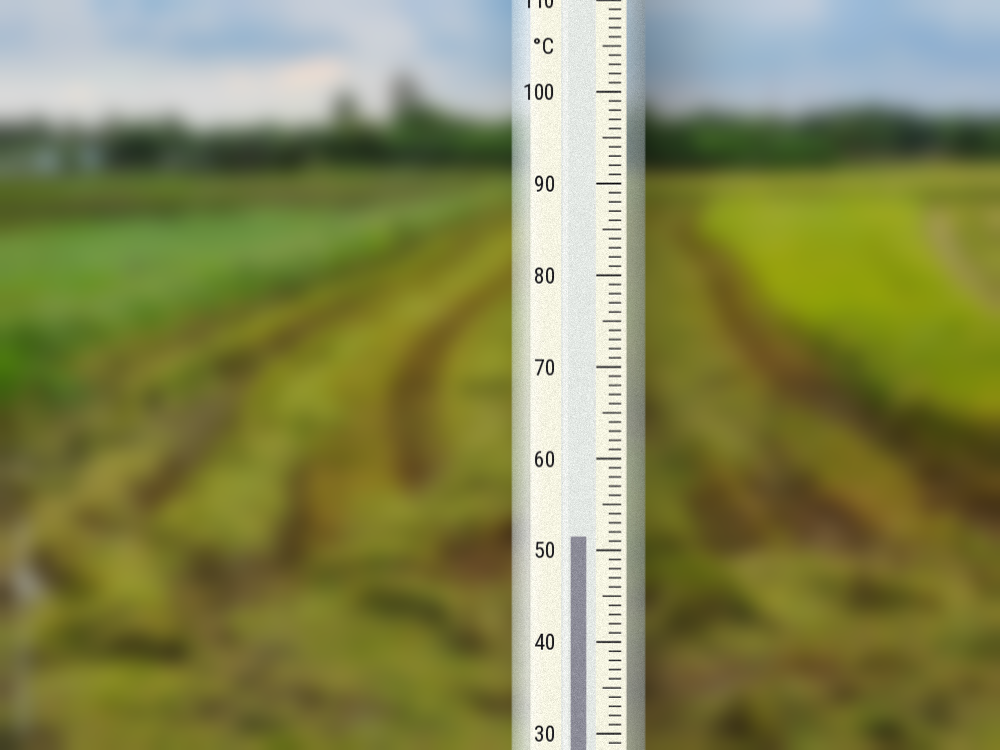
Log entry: 51.5 °C
